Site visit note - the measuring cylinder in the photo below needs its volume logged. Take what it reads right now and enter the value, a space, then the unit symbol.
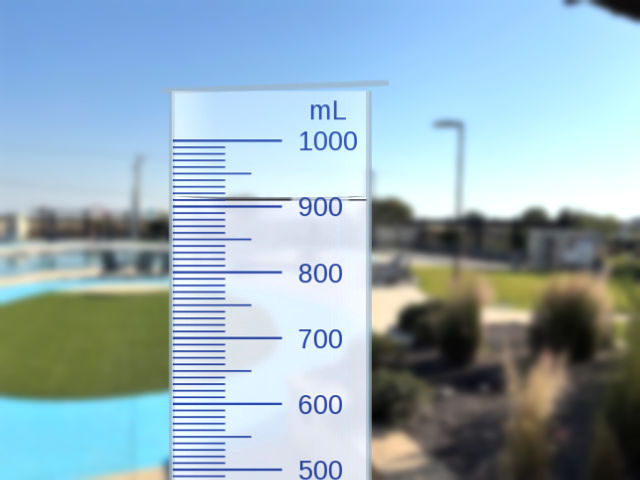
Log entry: 910 mL
